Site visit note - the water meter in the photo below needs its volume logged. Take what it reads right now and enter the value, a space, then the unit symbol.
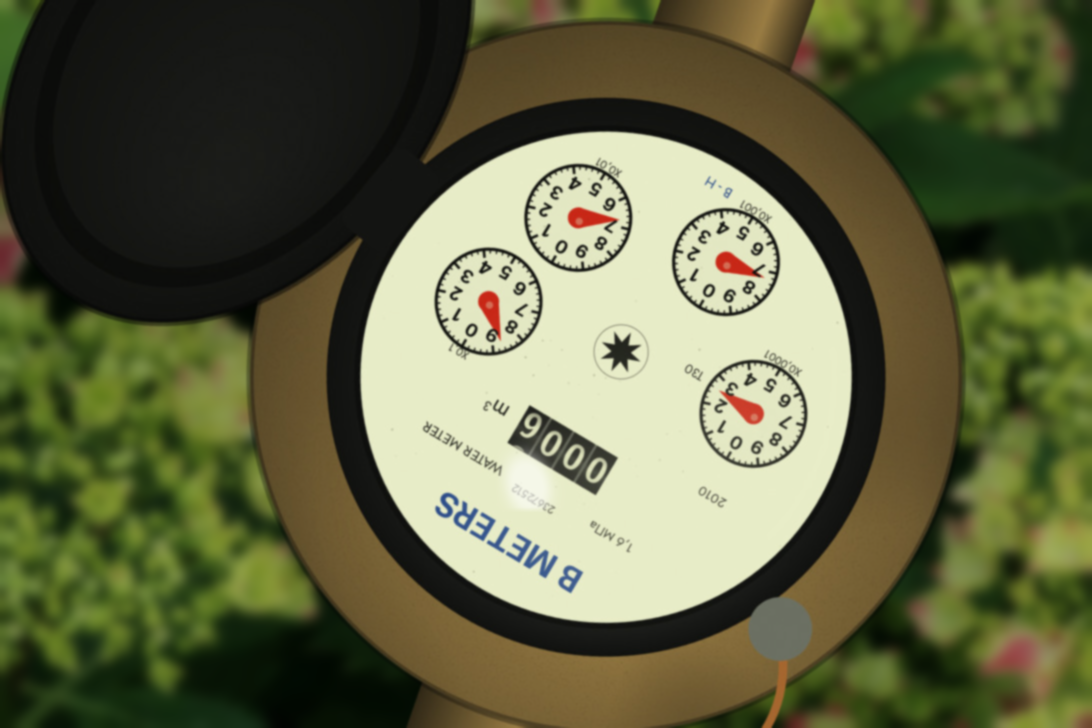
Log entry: 5.8672 m³
